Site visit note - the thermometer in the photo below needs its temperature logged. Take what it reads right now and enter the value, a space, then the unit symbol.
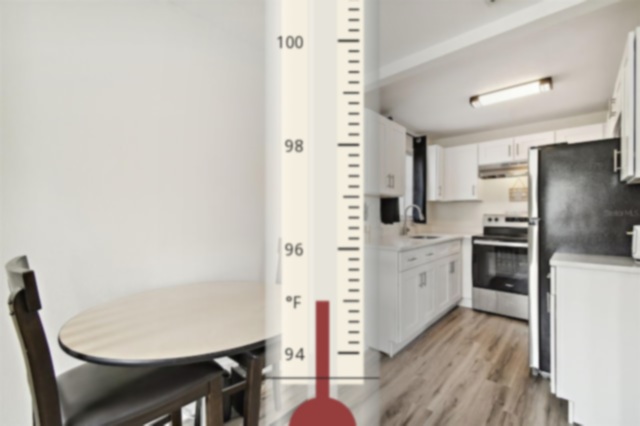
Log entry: 95 °F
